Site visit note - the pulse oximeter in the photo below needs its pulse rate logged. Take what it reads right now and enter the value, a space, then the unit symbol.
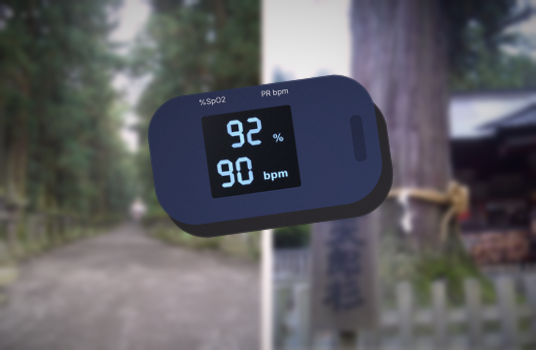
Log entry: 90 bpm
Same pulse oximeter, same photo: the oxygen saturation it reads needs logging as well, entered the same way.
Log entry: 92 %
